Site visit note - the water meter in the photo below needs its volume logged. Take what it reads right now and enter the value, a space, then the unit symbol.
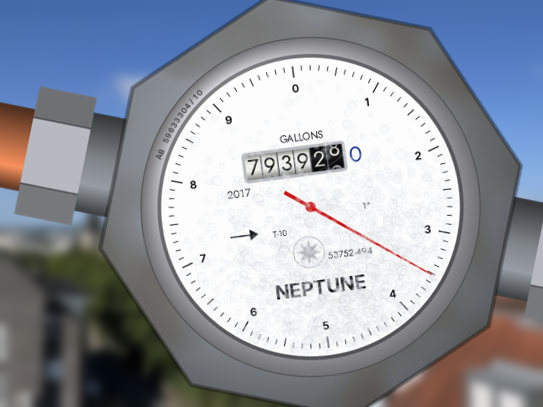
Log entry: 7939283.5 gal
